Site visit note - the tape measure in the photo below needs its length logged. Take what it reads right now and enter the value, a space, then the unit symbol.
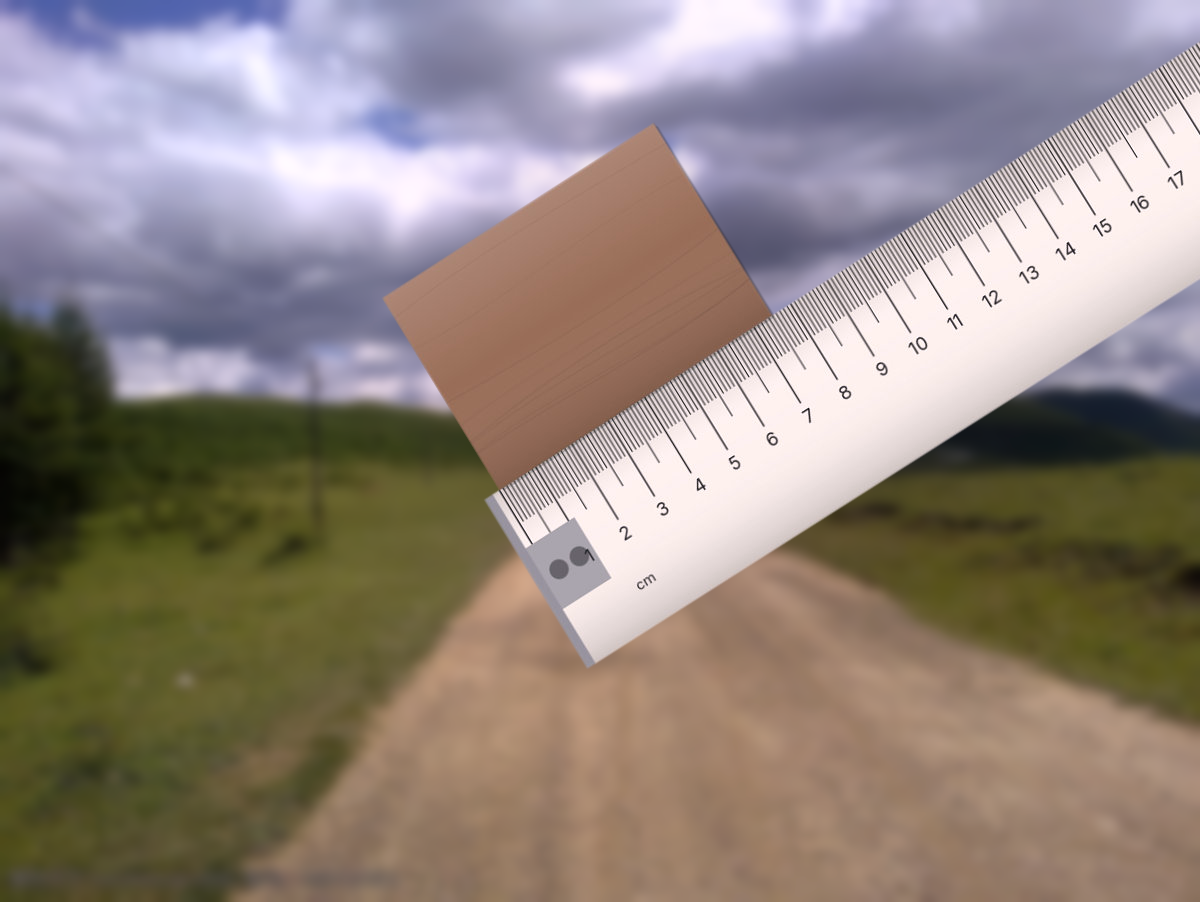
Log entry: 7.5 cm
